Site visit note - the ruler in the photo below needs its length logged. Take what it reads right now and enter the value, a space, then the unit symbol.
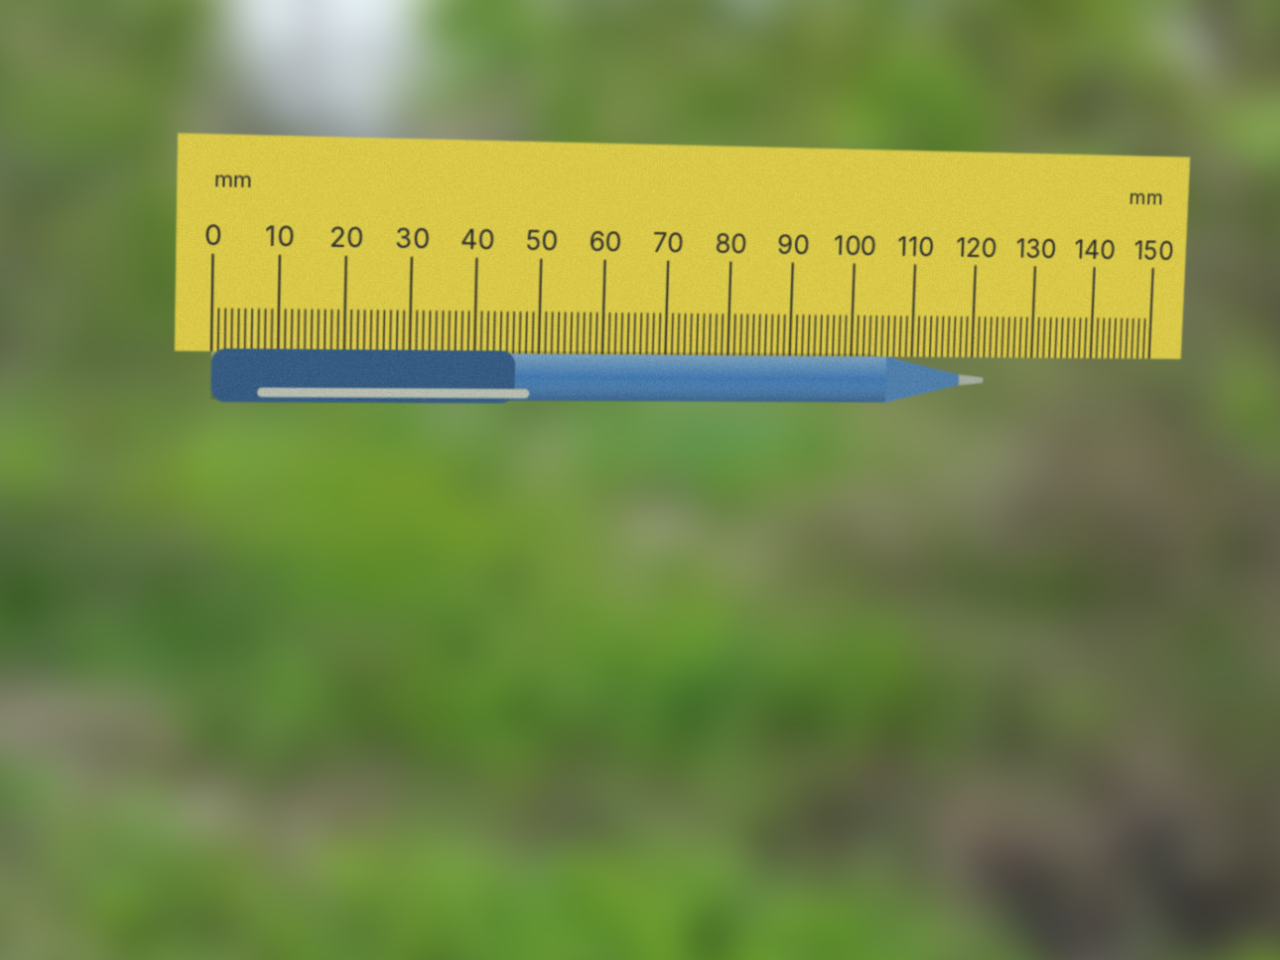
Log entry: 122 mm
